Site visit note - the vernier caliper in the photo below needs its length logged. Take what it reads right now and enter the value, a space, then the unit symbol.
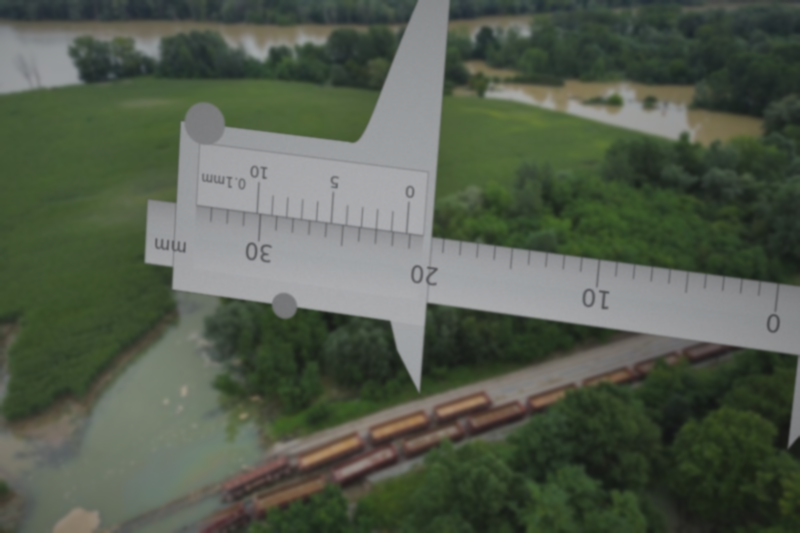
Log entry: 21.2 mm
